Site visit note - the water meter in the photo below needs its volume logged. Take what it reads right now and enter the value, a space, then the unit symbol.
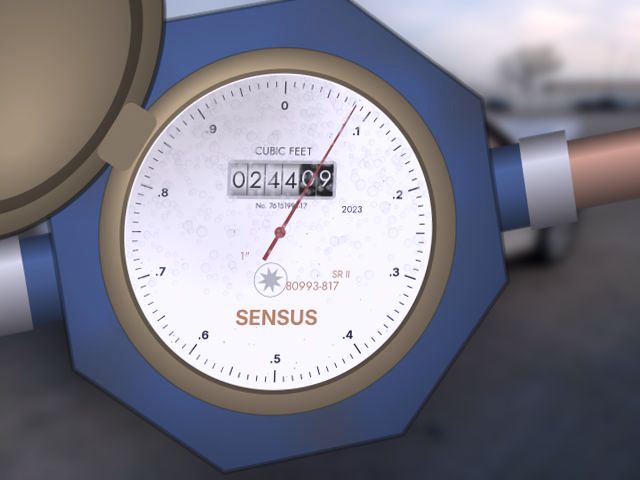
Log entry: 24409.08 ft³
